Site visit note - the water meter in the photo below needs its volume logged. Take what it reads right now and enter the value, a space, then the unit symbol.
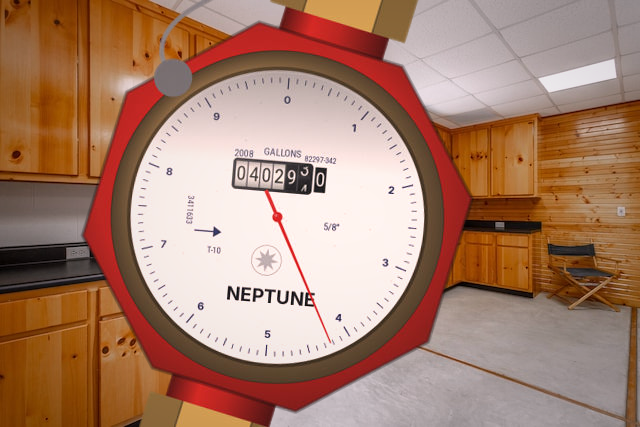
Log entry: 402934.2 gal
